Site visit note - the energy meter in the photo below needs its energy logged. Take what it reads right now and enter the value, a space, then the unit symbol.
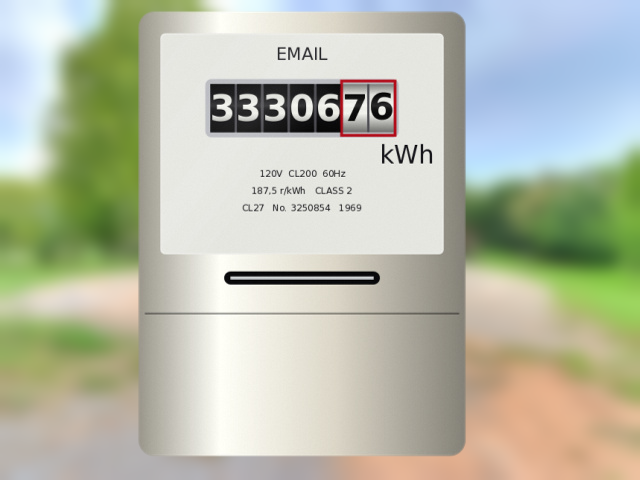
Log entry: 33306.76 kWh
